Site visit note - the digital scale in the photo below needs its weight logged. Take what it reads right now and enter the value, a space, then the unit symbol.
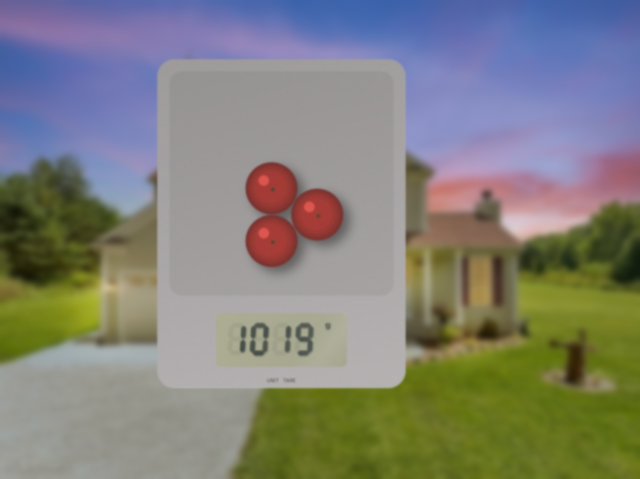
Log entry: 1019 g
